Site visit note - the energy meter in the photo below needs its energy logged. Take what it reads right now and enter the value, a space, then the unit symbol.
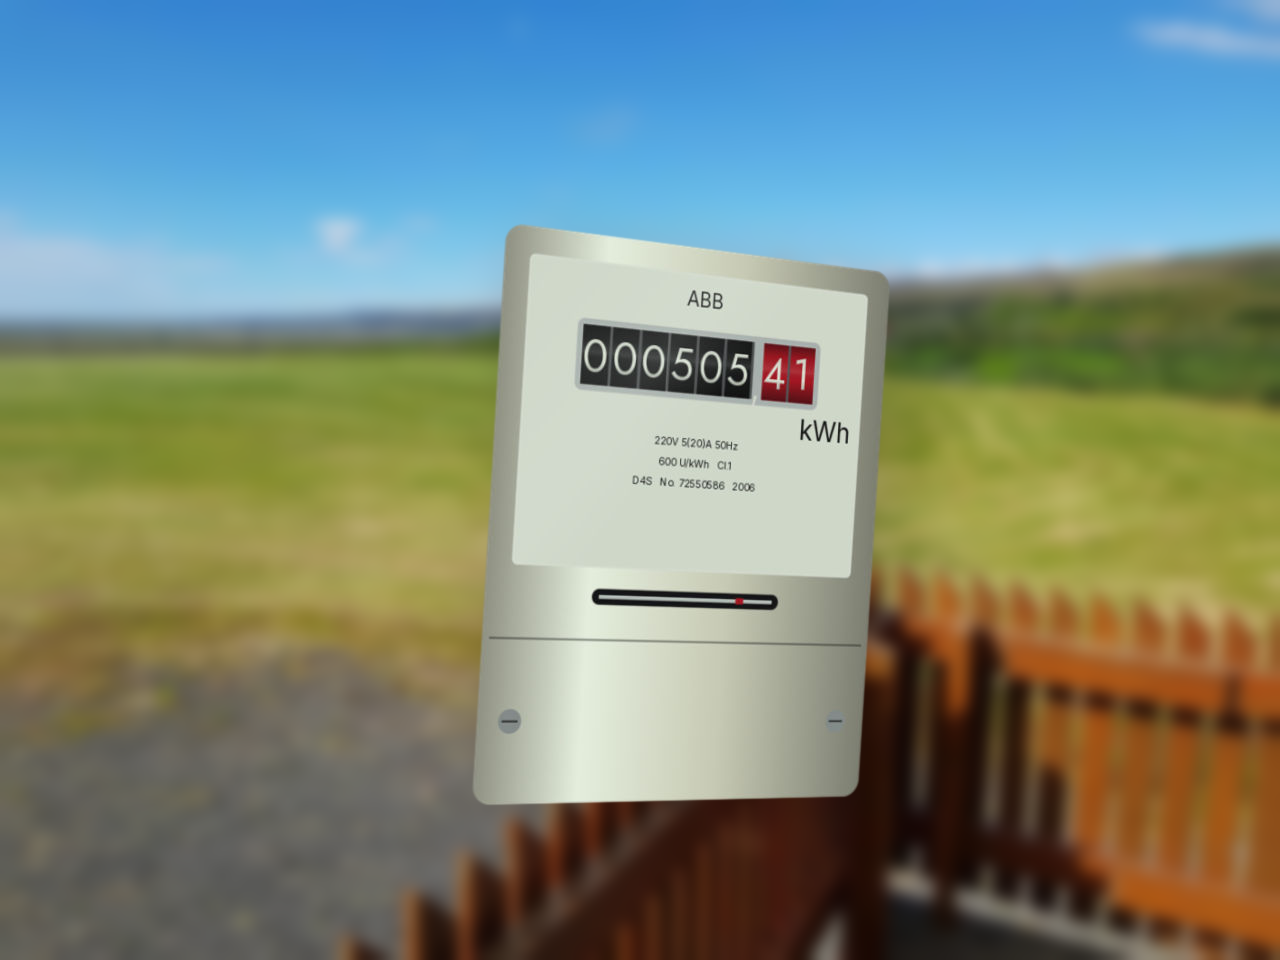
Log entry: 505.41 kWh
